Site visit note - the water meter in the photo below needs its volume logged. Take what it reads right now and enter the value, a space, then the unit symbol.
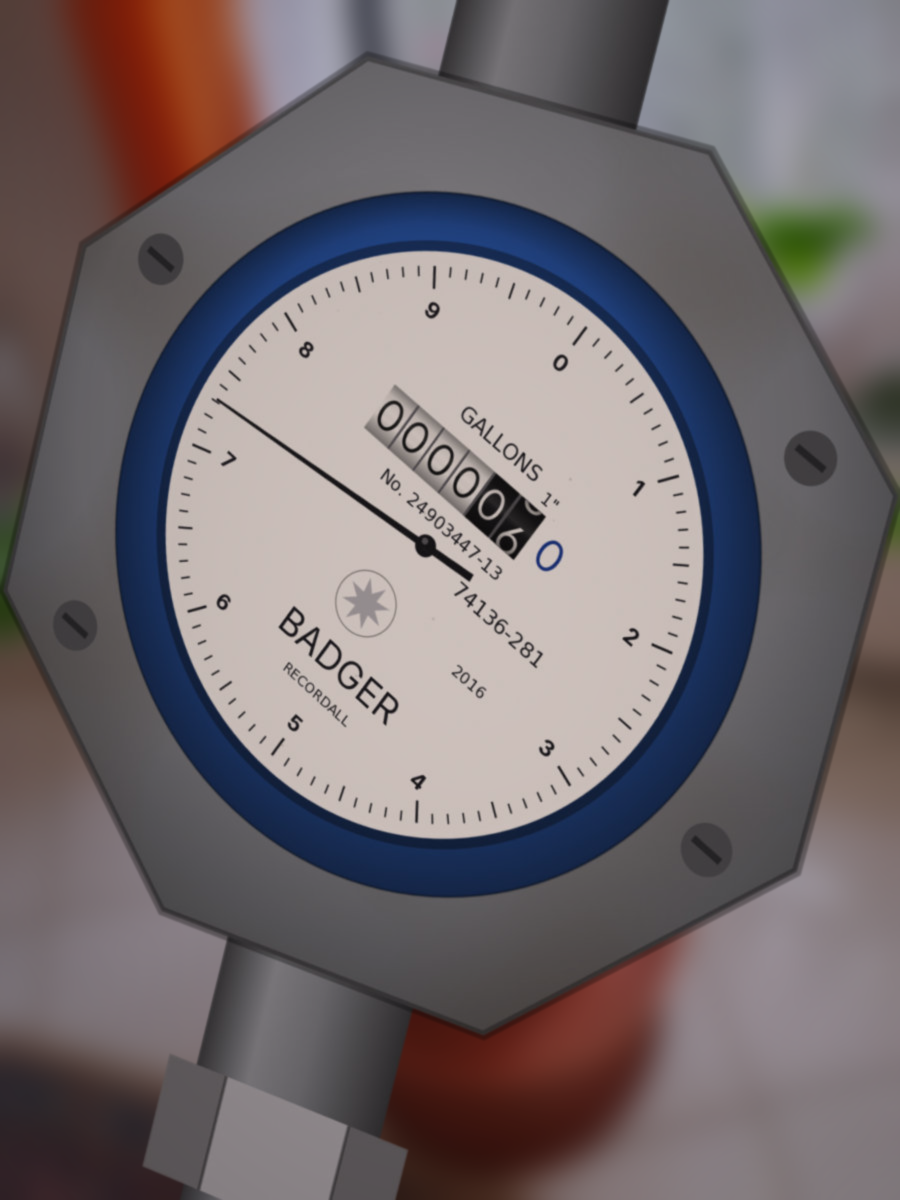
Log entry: 57.3 gal
